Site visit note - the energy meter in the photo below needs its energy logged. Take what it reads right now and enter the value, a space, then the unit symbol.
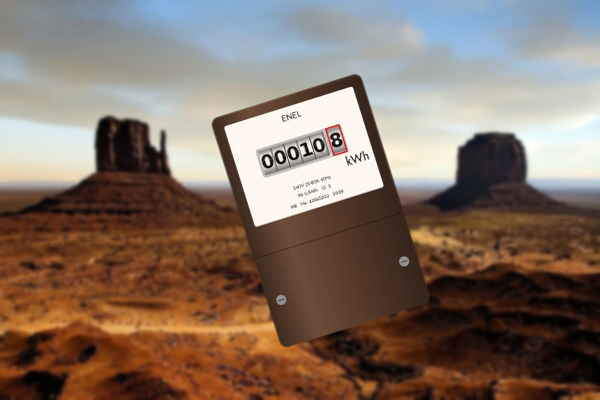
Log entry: 10.8 kWh
